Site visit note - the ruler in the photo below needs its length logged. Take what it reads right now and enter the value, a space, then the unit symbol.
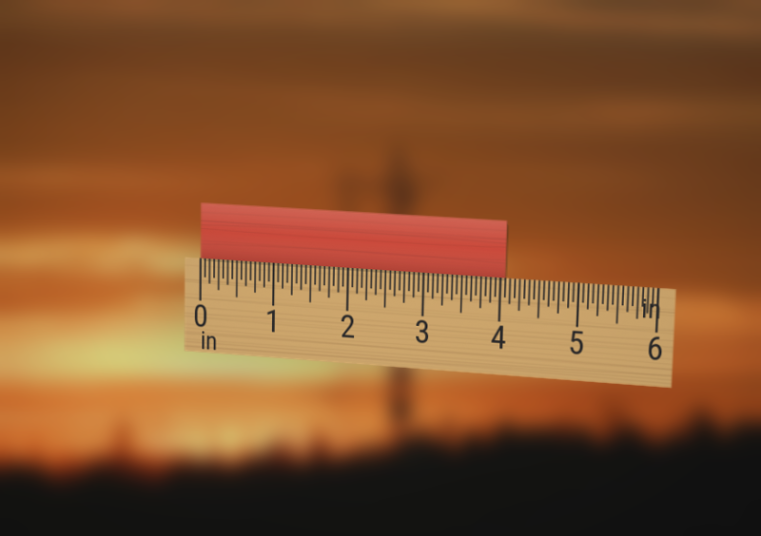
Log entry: 4.0625 in
